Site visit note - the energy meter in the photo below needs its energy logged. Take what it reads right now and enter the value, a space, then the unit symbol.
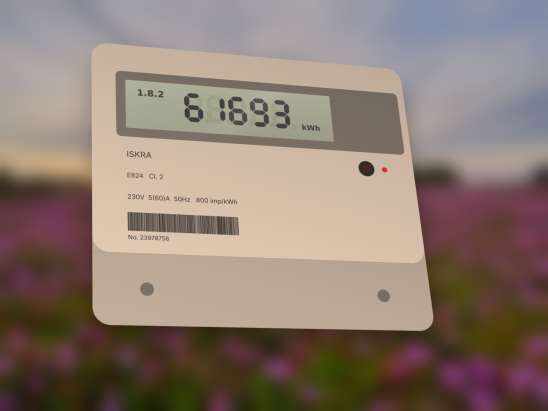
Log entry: 61693 kWh
